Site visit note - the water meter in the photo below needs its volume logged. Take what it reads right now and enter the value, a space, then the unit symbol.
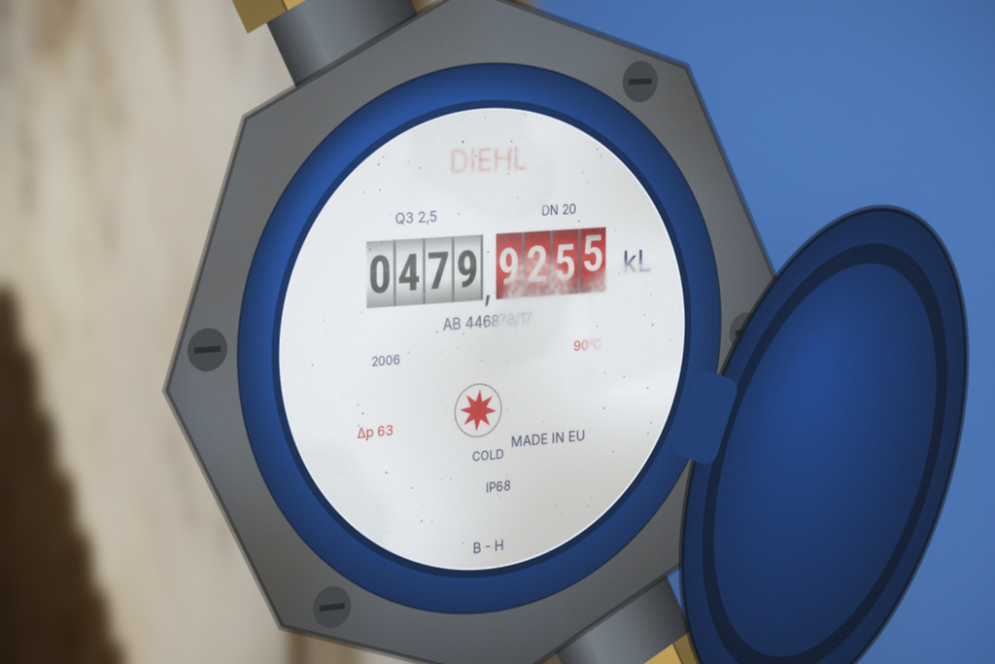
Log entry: 479.9255 kL
